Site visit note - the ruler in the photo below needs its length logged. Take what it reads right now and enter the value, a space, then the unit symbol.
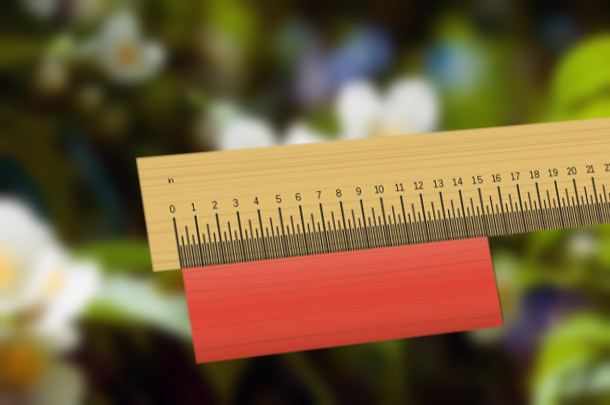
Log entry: 15 in
